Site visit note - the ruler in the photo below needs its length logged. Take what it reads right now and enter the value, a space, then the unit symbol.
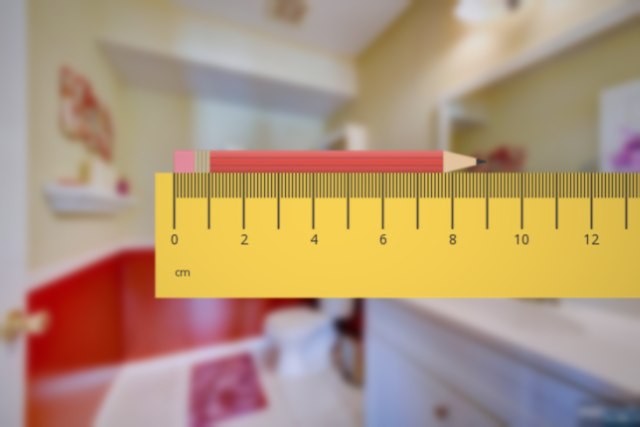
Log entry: 9 cm
